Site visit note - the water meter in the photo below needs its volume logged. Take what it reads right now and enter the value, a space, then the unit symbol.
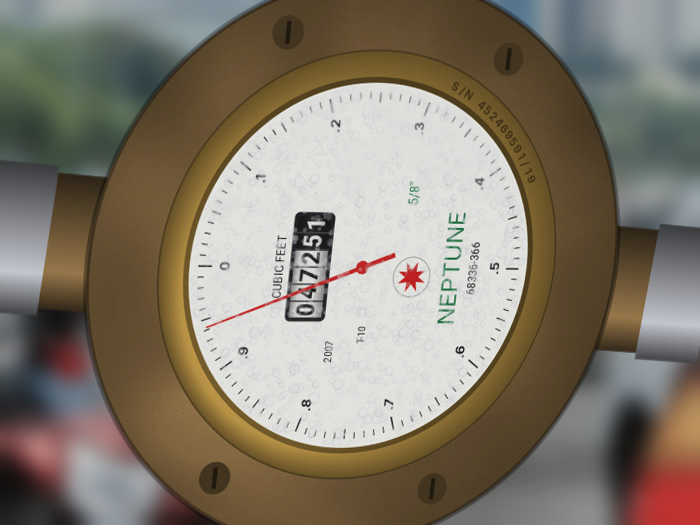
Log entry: 47250.94 ft³
